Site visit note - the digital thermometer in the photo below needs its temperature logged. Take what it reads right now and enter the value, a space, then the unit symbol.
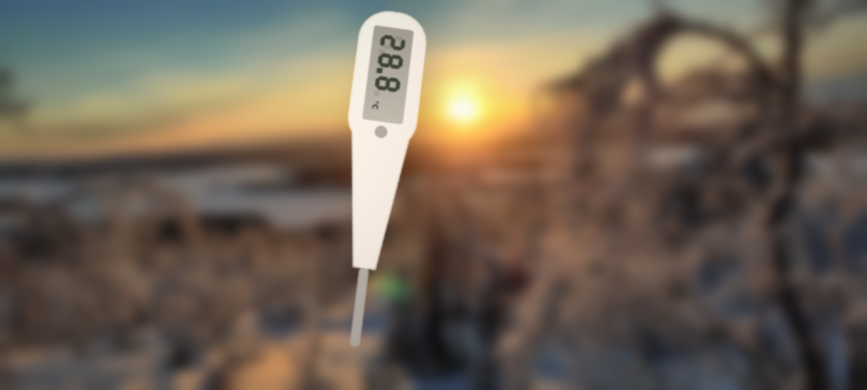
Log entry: 28.8 °C
